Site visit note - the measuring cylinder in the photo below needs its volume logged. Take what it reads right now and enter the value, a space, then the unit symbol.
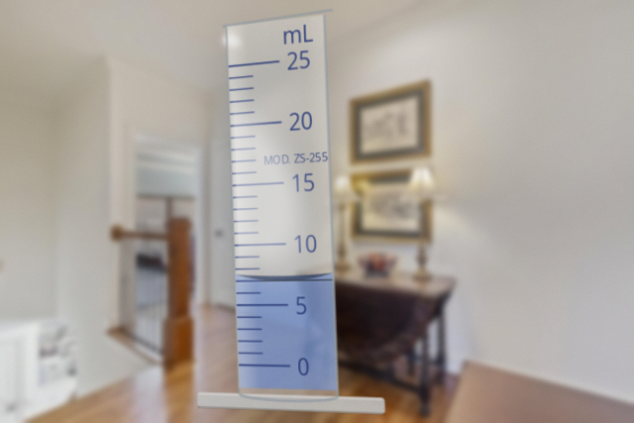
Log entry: 7 mL
